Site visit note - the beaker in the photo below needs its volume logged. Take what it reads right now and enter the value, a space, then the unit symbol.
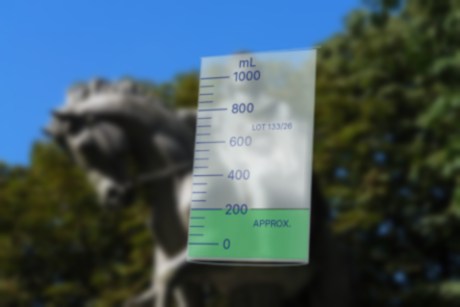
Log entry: 200 mL
